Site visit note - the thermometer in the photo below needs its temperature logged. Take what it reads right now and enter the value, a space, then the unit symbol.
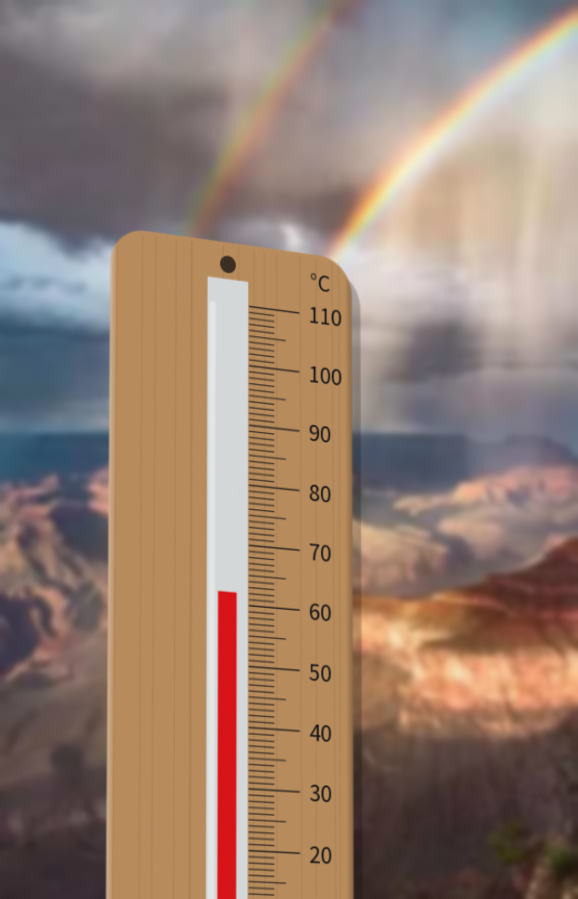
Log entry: 62 °C
